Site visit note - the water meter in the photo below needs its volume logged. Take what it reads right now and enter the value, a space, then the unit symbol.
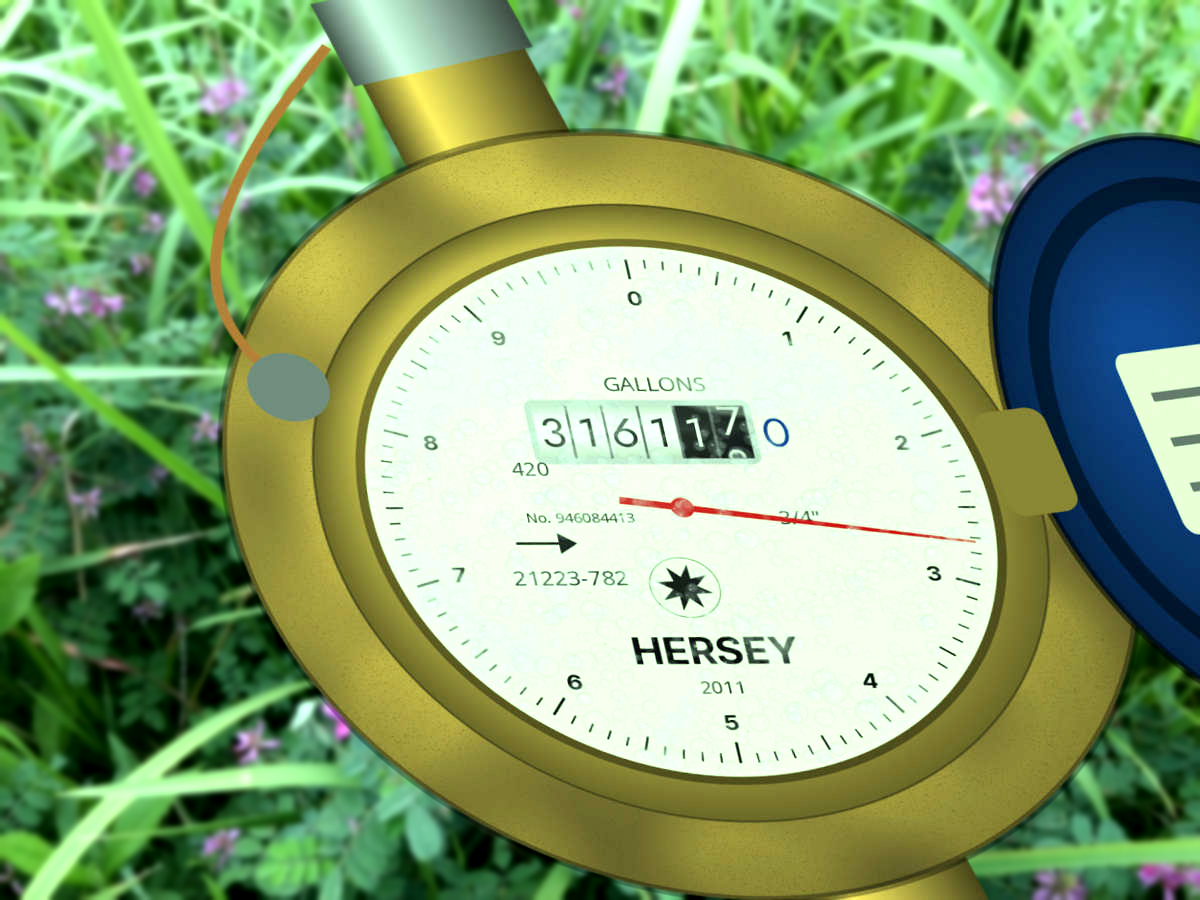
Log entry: 3161172.7 gal
